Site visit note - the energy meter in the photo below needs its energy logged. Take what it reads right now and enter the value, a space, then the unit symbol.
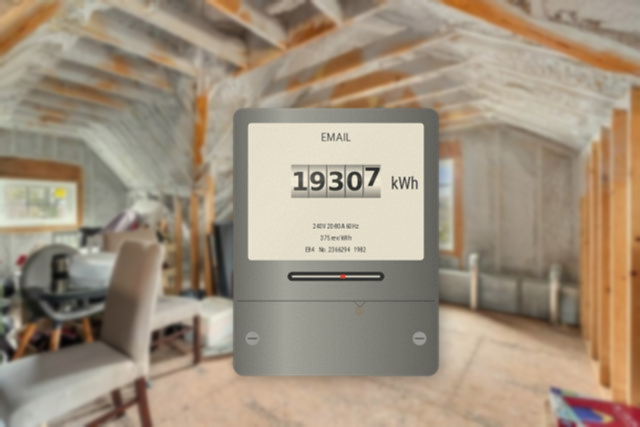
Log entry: 19307 kWh
